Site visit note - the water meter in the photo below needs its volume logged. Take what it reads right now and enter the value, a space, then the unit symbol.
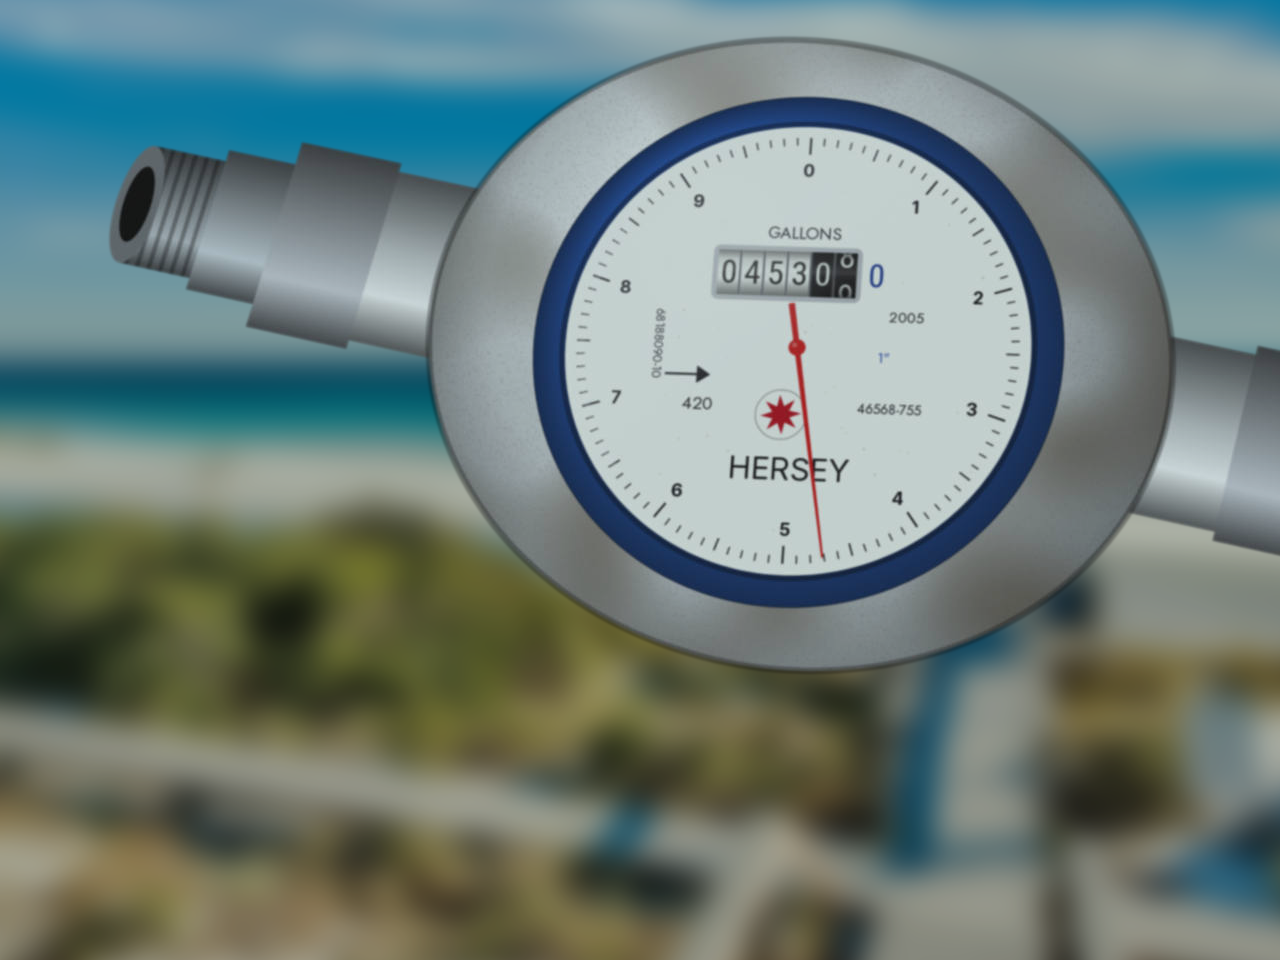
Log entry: 453084.7 gal
